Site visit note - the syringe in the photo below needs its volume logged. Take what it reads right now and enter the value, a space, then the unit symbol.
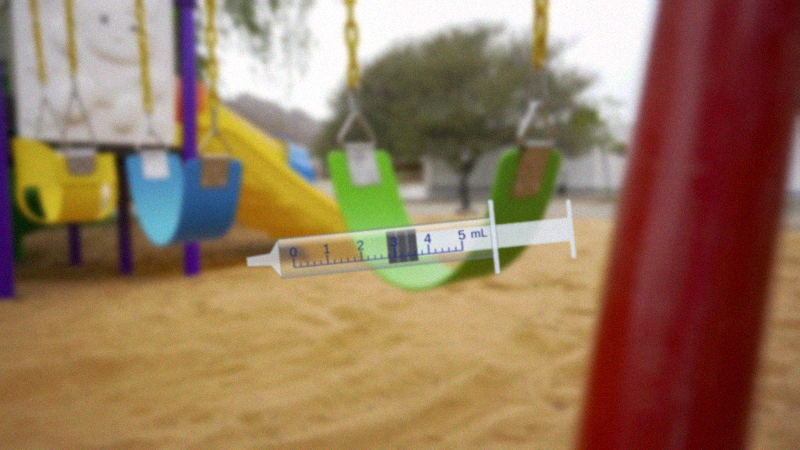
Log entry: 2.8 mL
